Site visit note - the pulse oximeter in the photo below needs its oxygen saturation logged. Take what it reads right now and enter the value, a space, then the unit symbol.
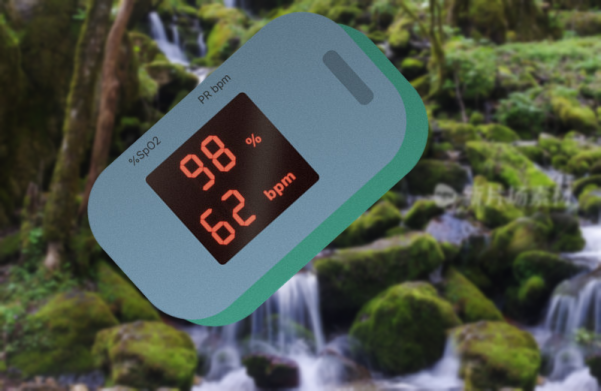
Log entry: 98 %
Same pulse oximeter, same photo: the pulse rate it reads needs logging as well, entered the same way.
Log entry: 62 bpm
